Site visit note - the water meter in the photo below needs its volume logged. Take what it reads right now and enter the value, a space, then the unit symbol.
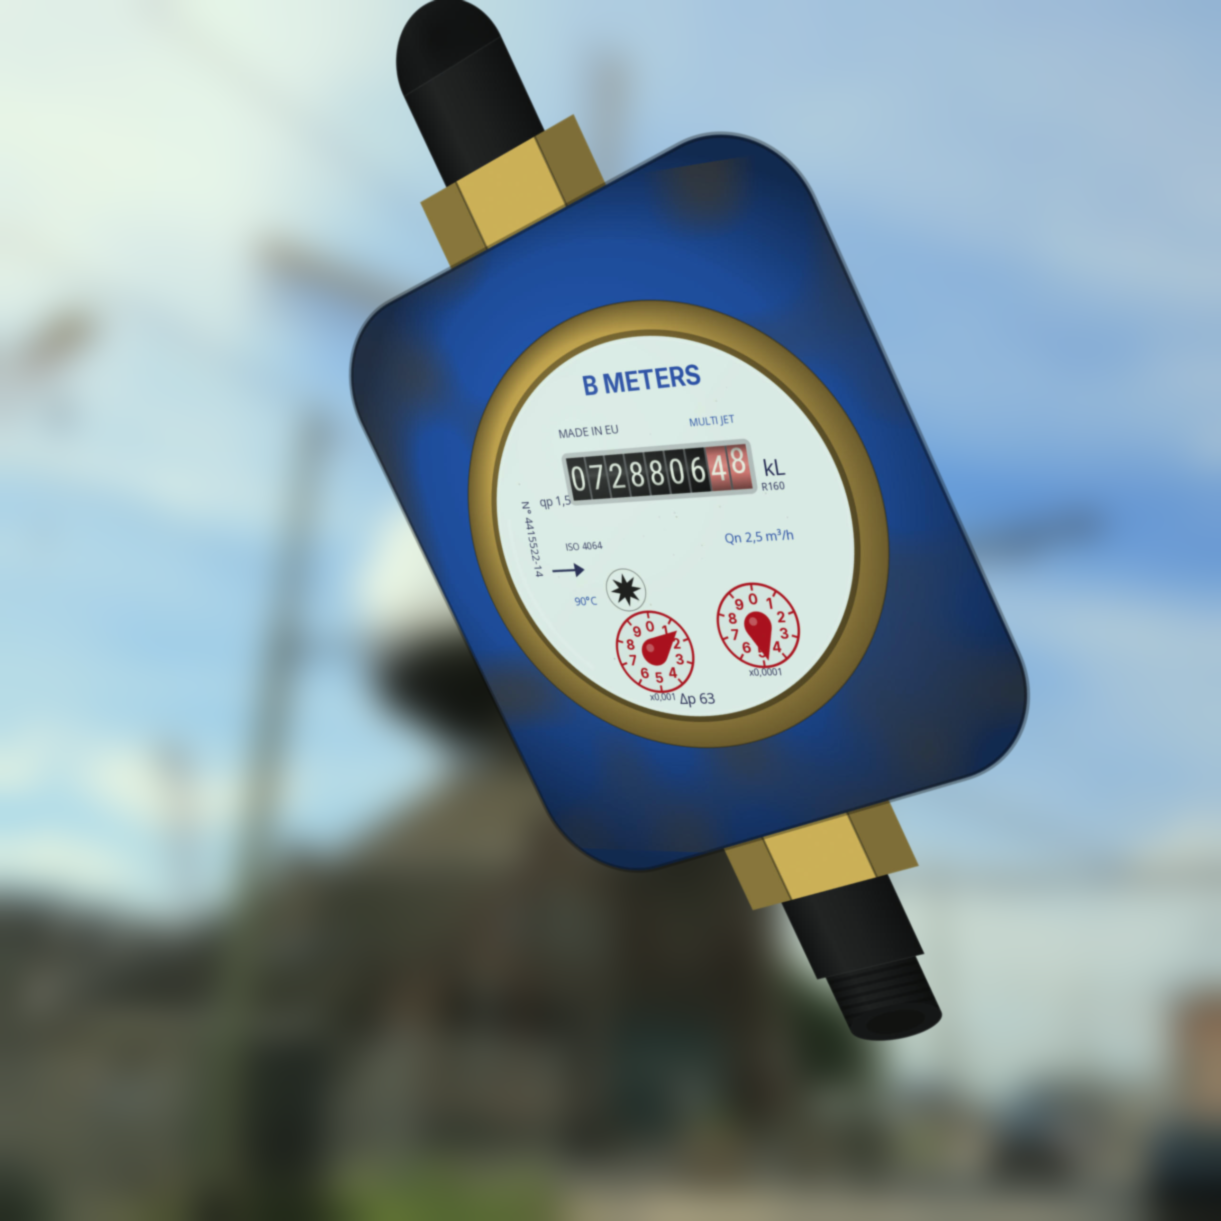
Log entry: 728806.4814 kL
